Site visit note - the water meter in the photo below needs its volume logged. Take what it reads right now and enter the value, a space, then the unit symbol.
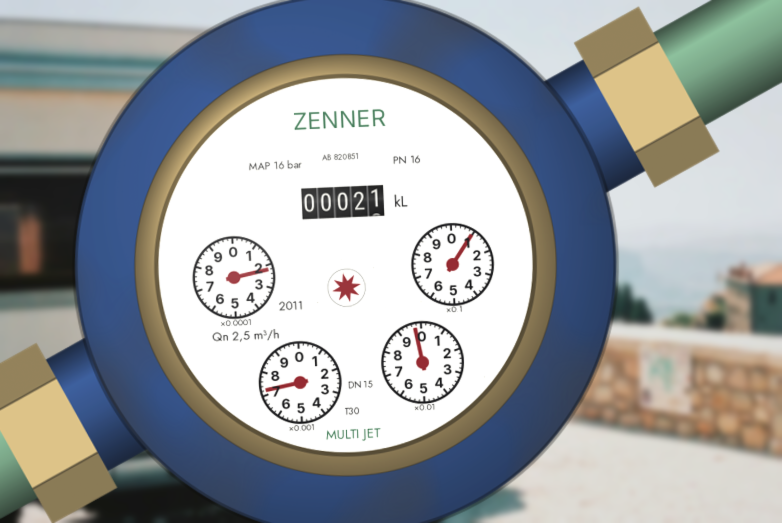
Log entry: 21.0972 kL
